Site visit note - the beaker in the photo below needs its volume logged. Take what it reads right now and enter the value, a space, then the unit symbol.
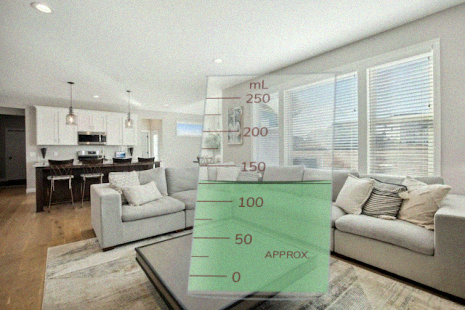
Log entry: 125 mL
